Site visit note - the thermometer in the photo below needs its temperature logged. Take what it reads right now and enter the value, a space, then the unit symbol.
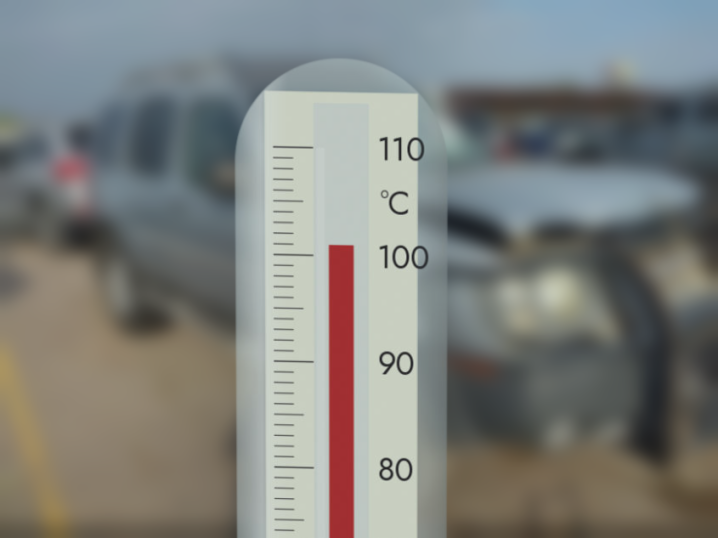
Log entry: 101 °C
